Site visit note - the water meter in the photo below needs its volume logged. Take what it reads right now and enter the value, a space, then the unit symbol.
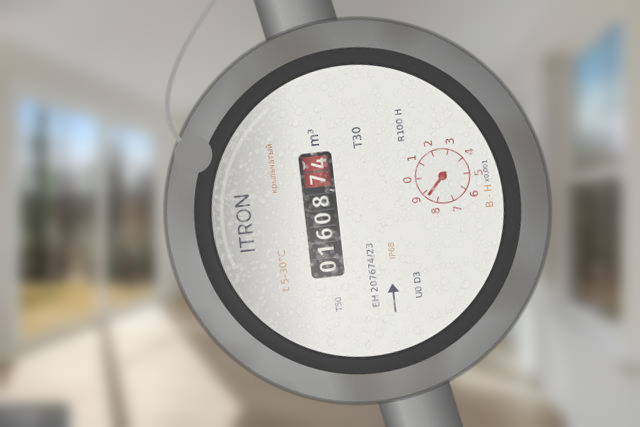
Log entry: 1608.738 m³
